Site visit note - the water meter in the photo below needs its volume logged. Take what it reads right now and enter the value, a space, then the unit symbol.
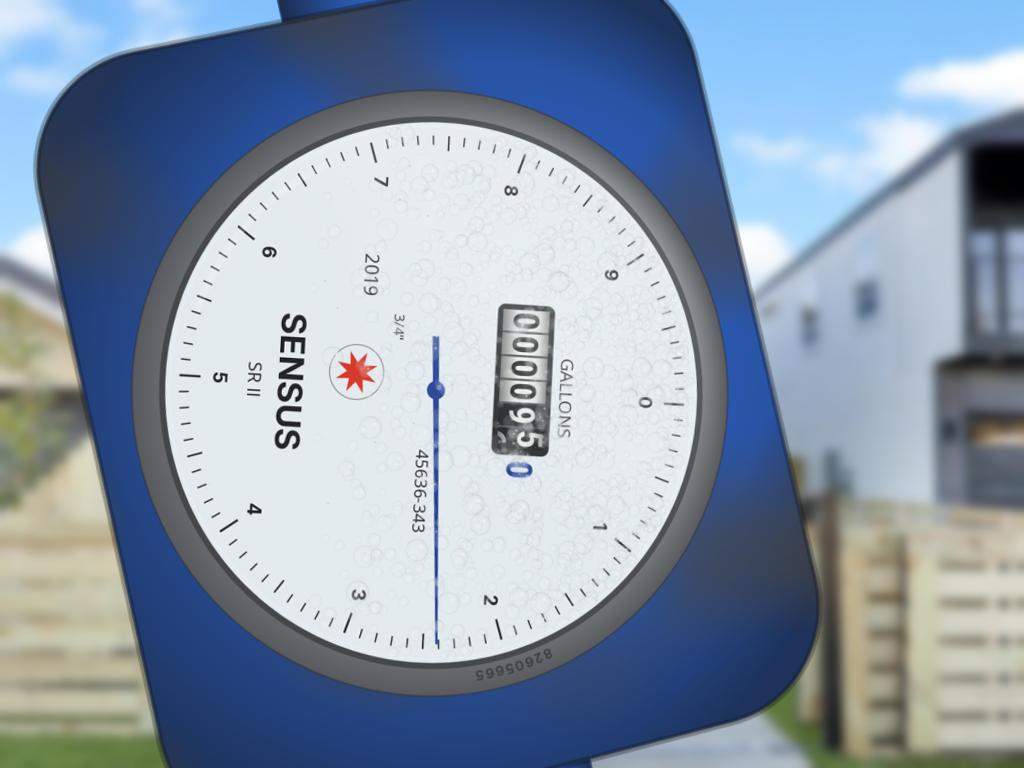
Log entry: 952.4 gal
